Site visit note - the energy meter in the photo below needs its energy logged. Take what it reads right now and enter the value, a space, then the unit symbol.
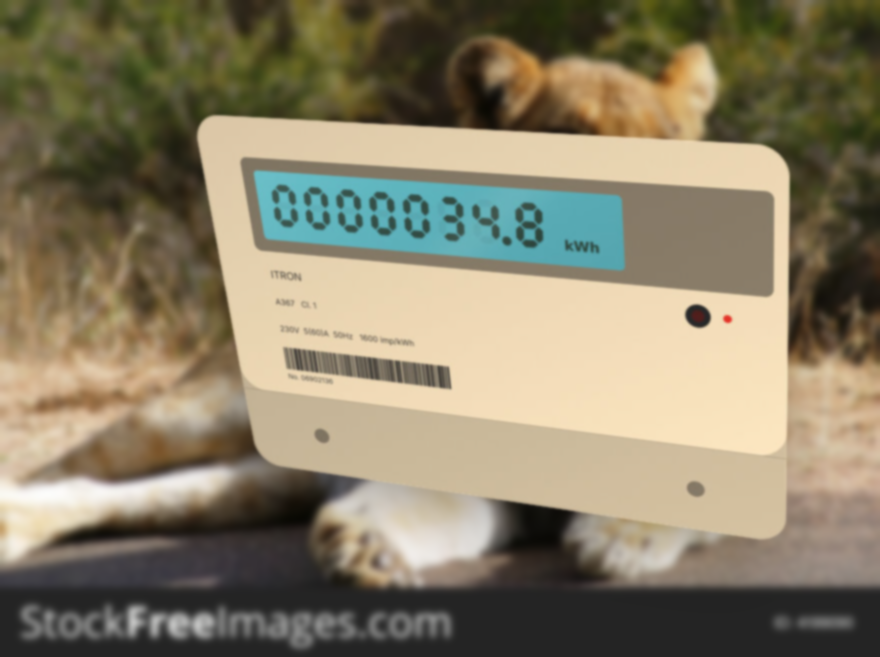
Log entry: 34.8 kWh
